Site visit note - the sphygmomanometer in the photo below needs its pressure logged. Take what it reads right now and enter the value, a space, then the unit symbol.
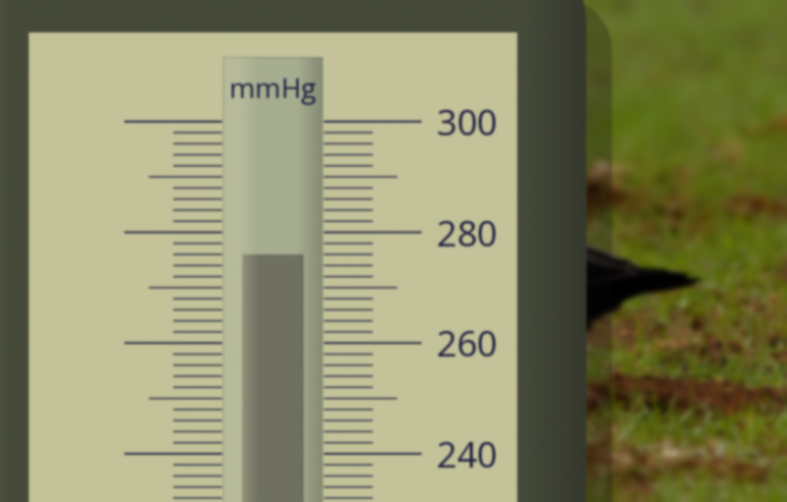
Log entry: 276 mmHg
